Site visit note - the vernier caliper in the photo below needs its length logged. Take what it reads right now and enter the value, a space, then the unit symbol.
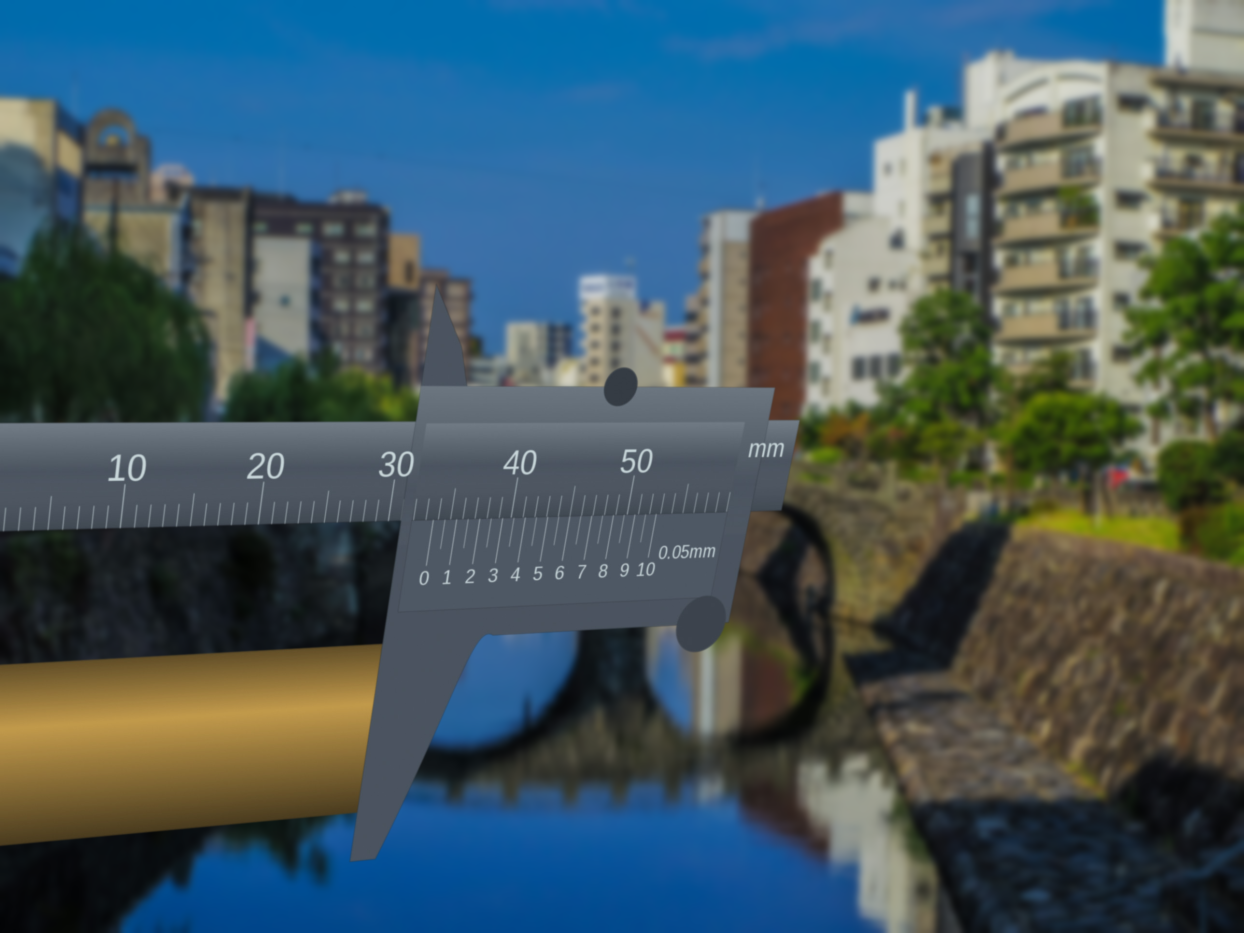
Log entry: 33.6 mm
